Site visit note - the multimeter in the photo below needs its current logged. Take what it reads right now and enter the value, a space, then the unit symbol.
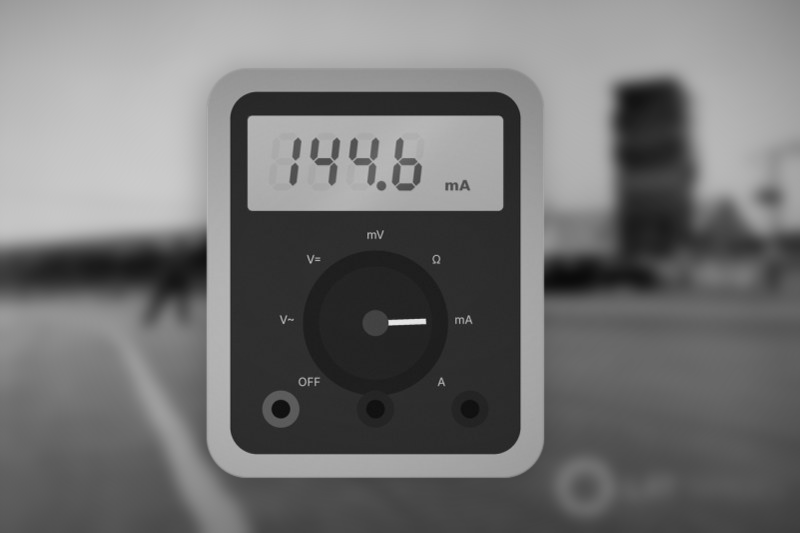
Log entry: 144.6 mA
